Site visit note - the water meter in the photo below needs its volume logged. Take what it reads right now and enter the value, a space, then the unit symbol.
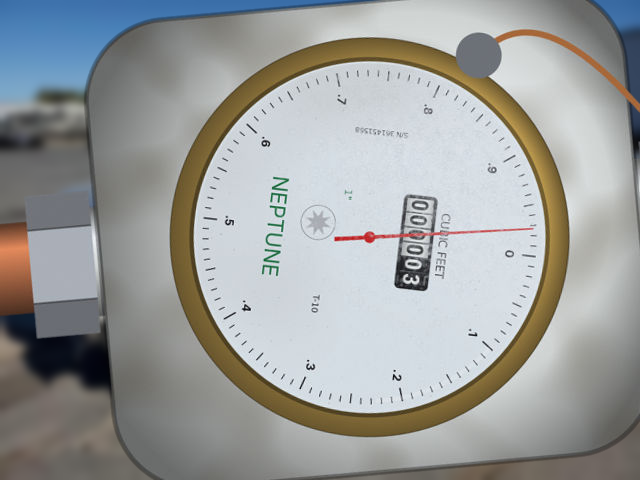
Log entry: 2.97 ft³
